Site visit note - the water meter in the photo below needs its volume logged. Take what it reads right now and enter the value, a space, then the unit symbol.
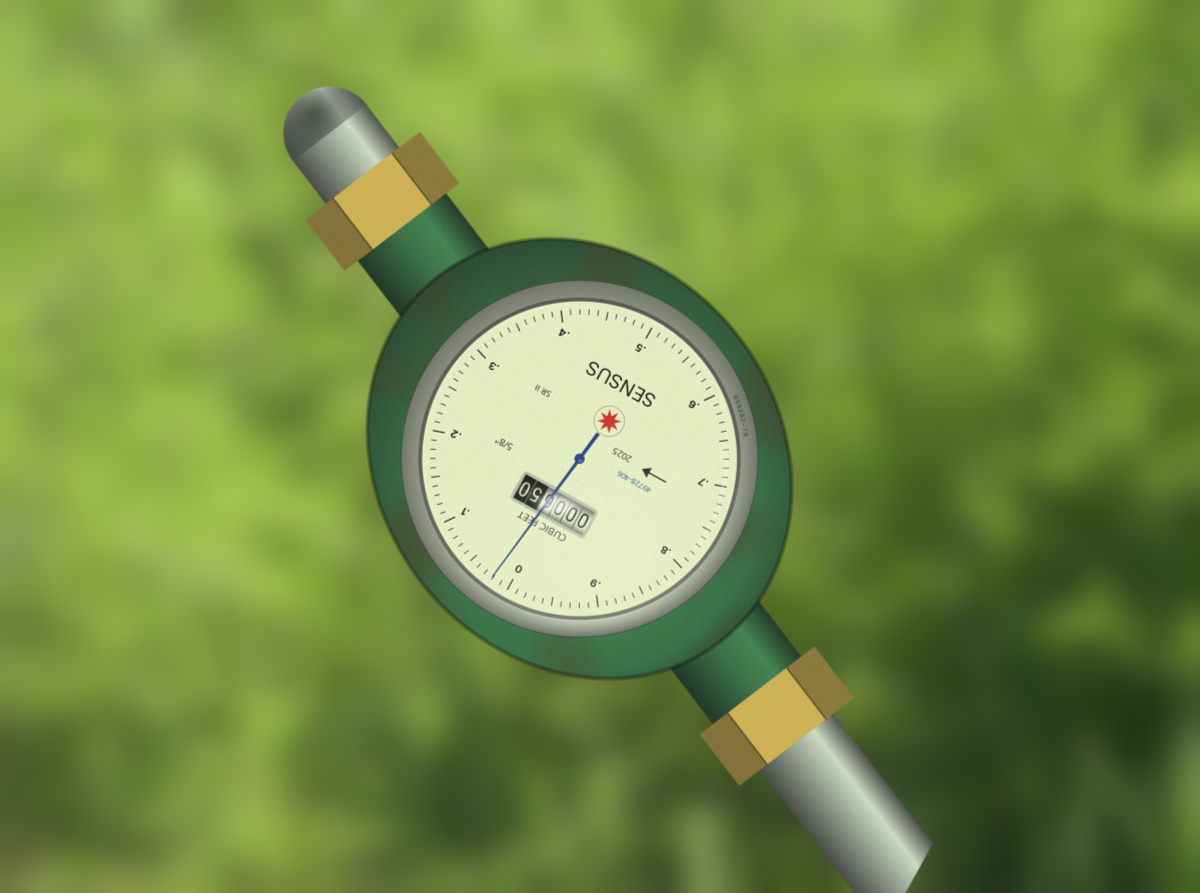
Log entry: 650.02 ft³
